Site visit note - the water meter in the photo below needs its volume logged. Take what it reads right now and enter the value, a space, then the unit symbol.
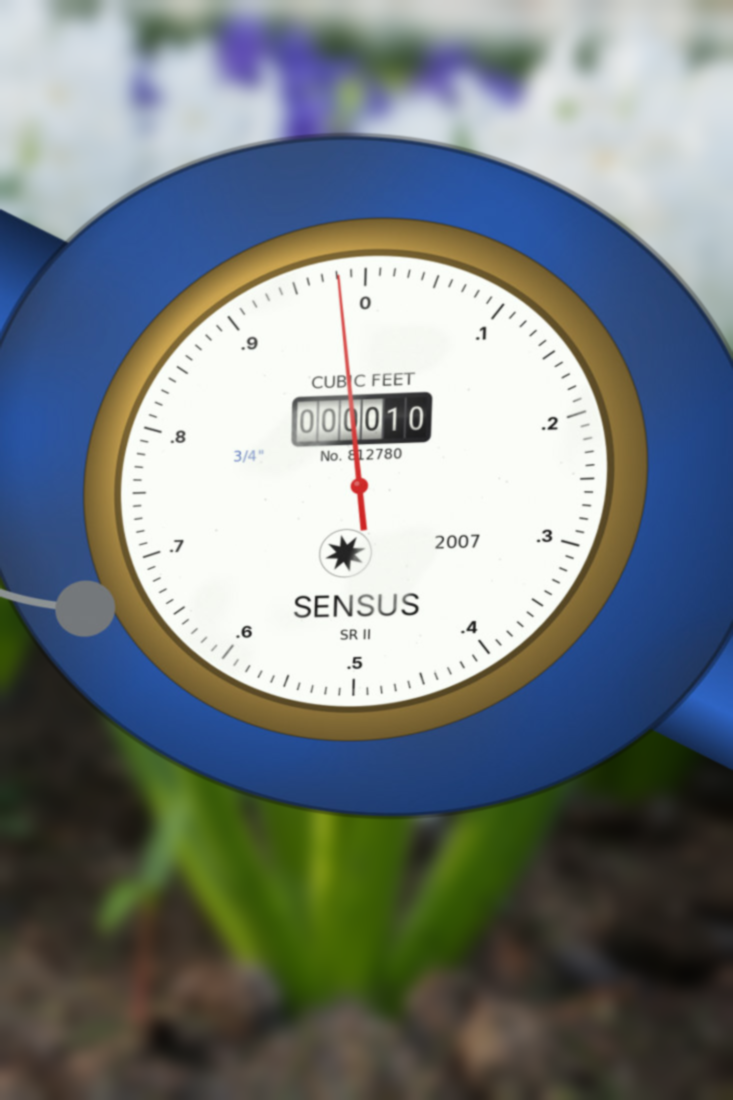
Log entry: 9.98 ft³
